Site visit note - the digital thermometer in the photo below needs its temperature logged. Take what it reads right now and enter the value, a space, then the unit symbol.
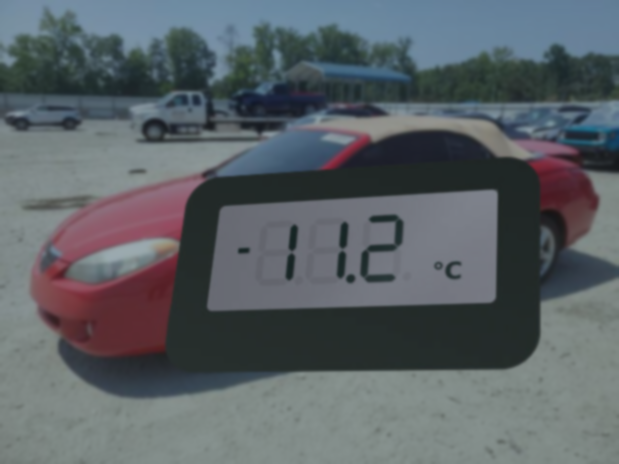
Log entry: -11.2 °C
